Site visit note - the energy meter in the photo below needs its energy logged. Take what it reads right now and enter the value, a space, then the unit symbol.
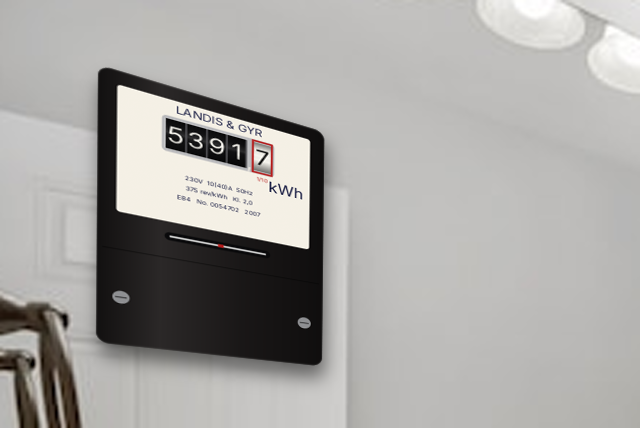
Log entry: 5391.7 kWh
